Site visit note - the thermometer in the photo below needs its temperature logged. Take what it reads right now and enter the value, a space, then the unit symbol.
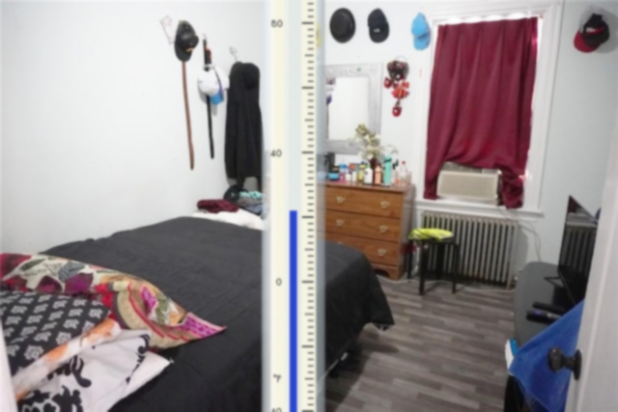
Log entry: 22 °F
